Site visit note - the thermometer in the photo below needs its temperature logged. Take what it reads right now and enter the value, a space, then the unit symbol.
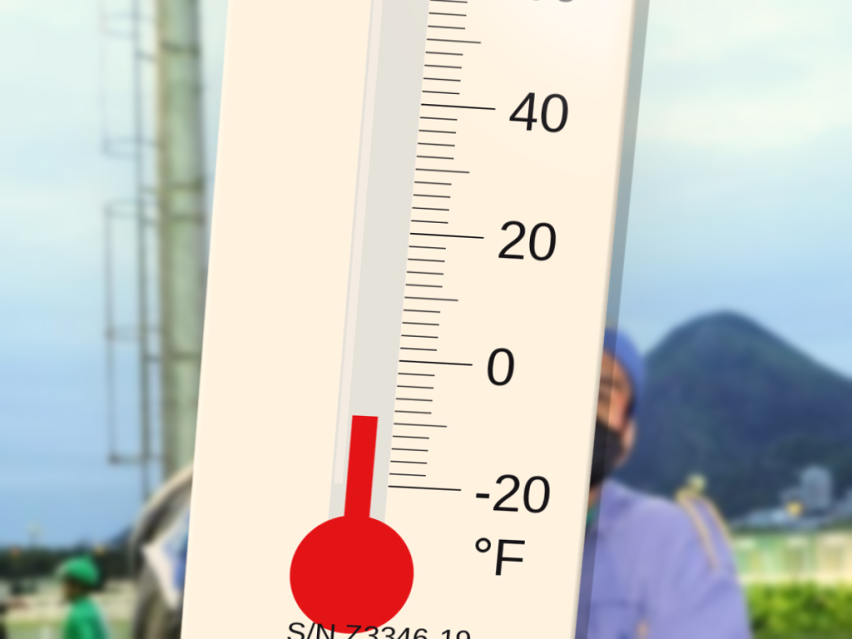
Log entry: -9 °F
